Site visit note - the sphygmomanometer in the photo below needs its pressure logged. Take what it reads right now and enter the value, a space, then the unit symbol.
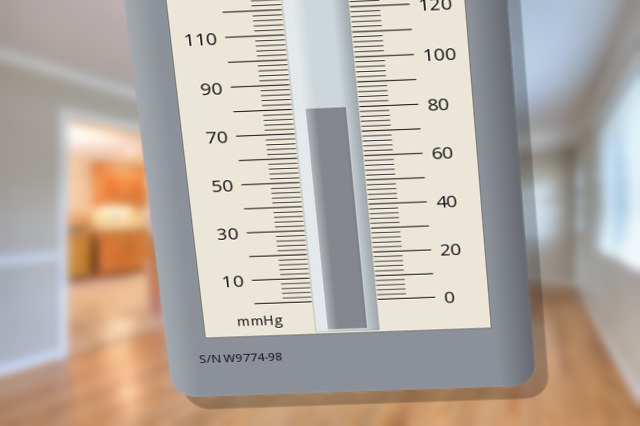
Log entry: 80 mmHg
